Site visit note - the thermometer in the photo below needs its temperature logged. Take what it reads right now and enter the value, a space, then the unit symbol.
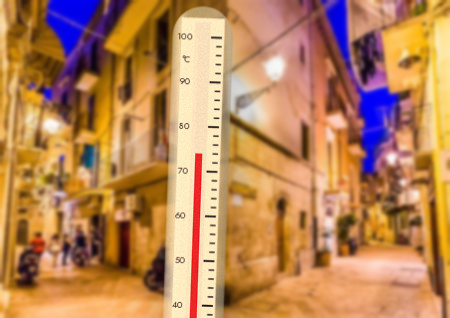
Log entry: 74 °C
